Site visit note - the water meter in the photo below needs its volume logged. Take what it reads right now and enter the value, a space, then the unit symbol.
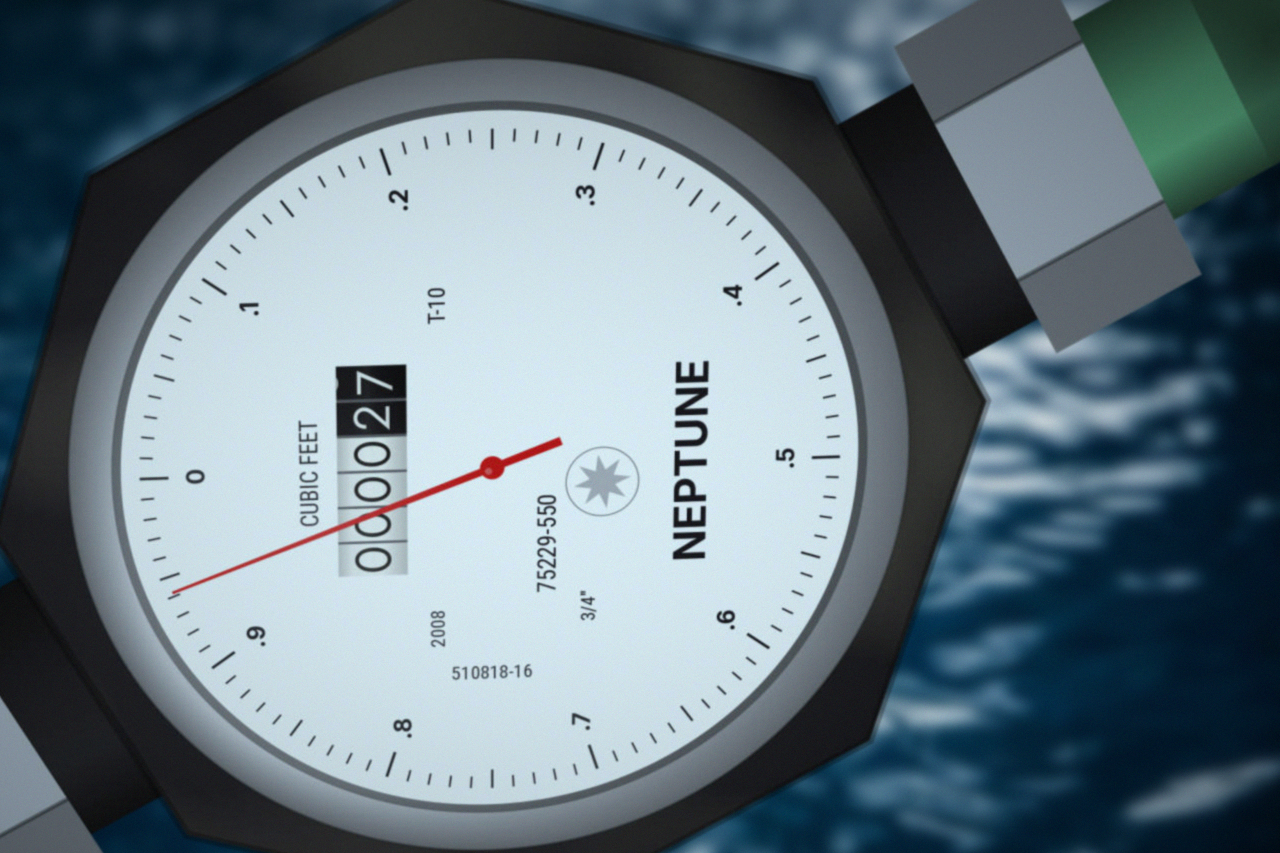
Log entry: 26.94 ft³
